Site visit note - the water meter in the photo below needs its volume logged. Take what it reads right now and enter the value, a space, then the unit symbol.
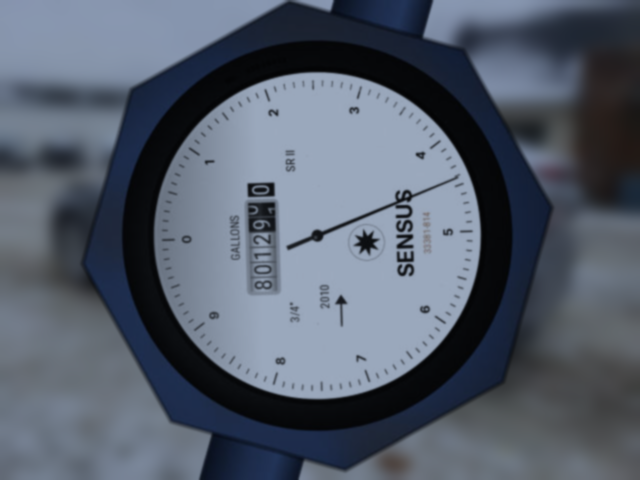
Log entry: 8012904.4 gal
